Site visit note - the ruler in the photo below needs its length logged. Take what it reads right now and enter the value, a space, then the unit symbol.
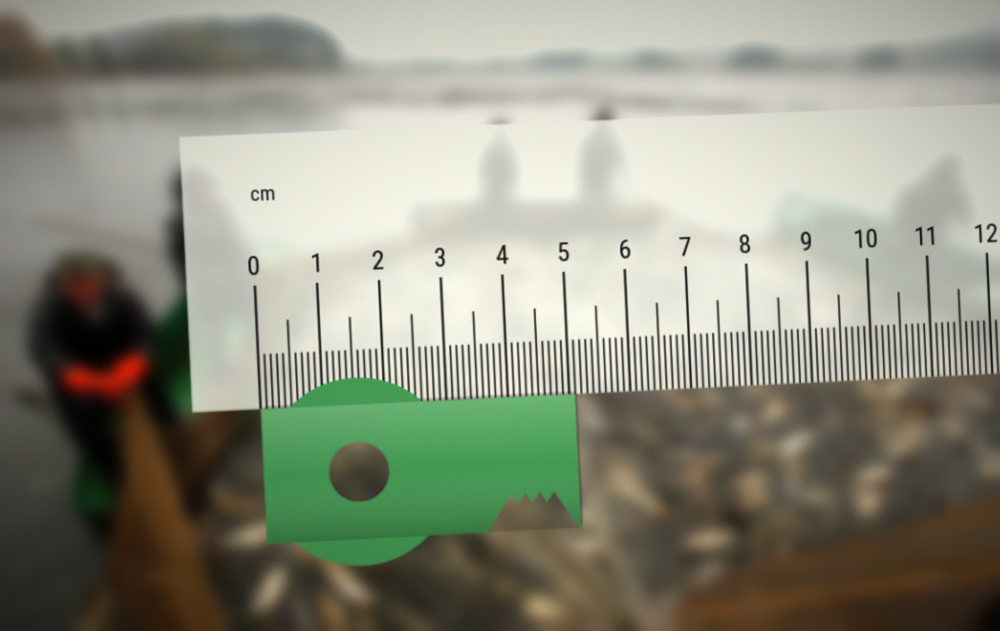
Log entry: 5.1 cm
